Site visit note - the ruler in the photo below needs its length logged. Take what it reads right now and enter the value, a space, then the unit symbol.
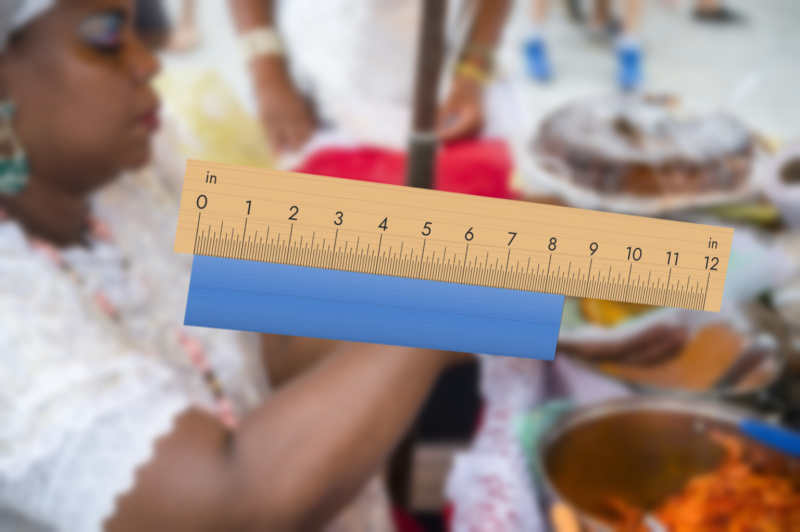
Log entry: 8.5 in
